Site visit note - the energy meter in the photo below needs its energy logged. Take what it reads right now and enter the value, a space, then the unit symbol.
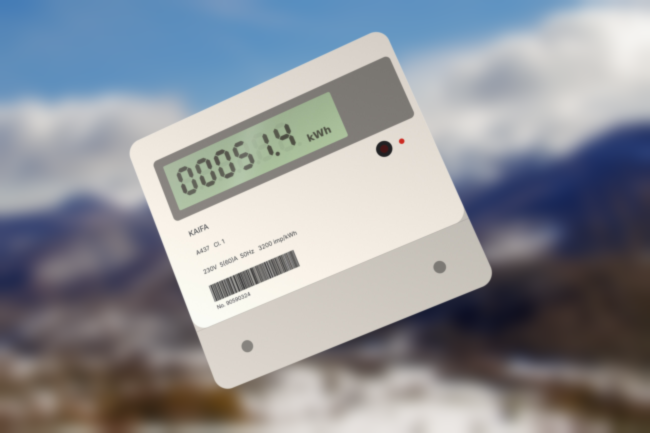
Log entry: 51.4 kWh
